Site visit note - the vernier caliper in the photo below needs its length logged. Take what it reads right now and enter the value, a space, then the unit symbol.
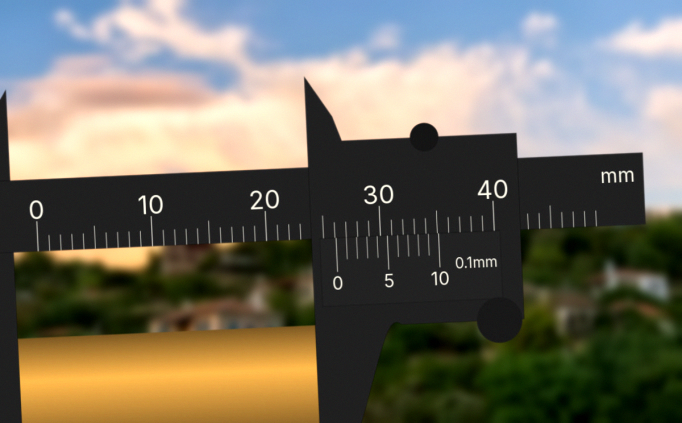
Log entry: 26.1 mm
